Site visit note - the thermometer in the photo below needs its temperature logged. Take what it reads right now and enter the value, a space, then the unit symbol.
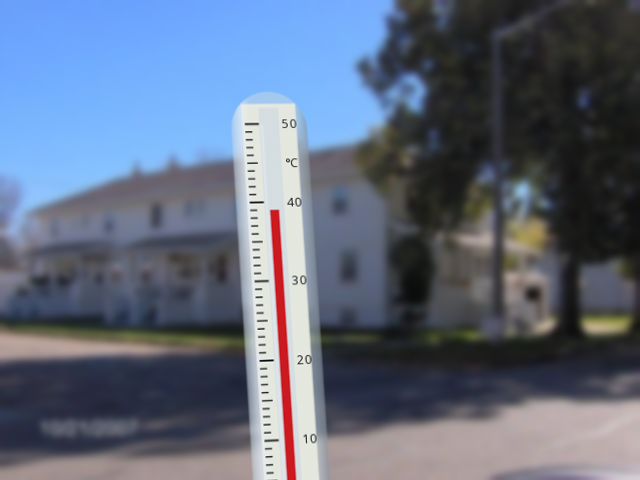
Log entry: 39 °C
